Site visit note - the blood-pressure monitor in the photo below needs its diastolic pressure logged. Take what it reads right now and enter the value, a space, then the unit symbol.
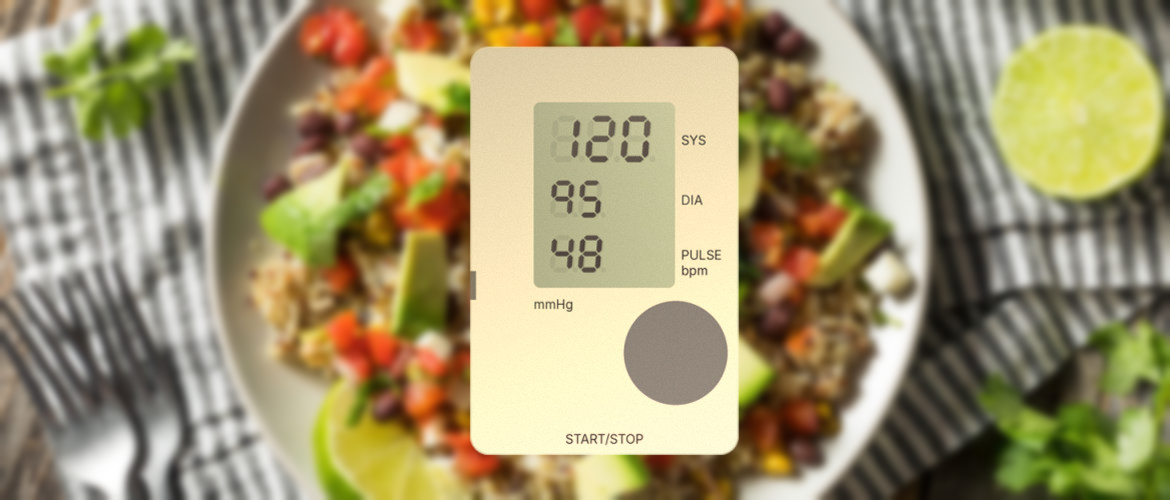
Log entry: 95 mmHg
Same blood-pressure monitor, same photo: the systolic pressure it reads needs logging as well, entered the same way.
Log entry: 120 mmHg
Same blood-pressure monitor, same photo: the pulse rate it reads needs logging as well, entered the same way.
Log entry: 48 bpm
